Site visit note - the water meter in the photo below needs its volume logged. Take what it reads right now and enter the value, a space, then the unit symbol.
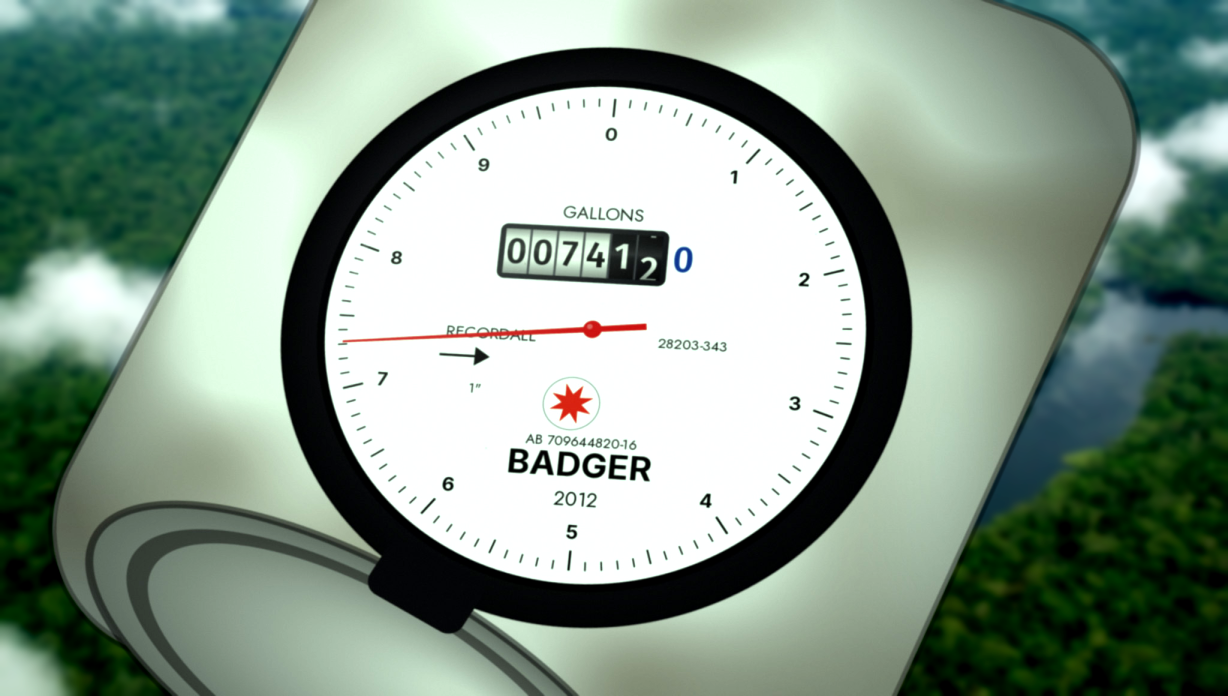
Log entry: 74117.3 gal
